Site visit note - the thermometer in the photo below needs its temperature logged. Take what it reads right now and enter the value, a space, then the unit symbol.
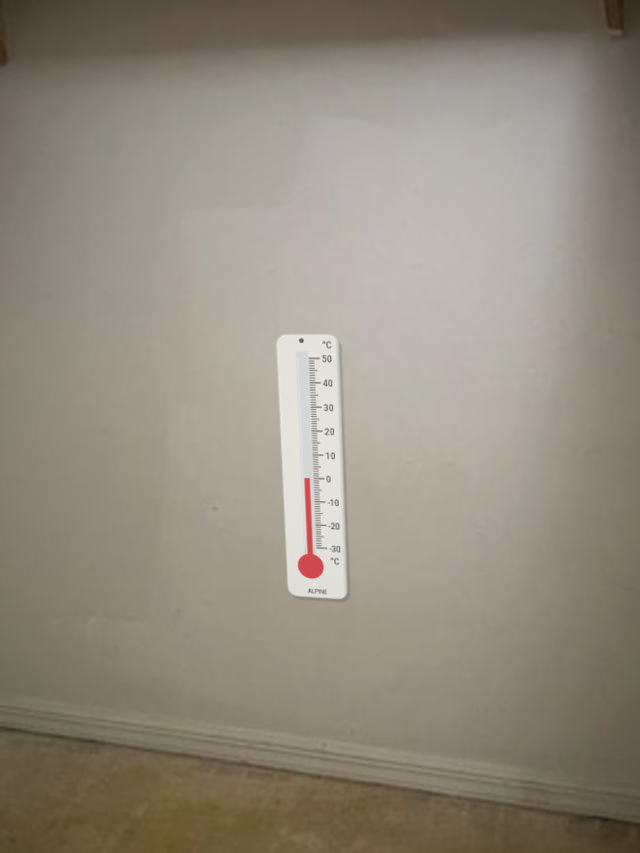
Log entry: 0 °C
